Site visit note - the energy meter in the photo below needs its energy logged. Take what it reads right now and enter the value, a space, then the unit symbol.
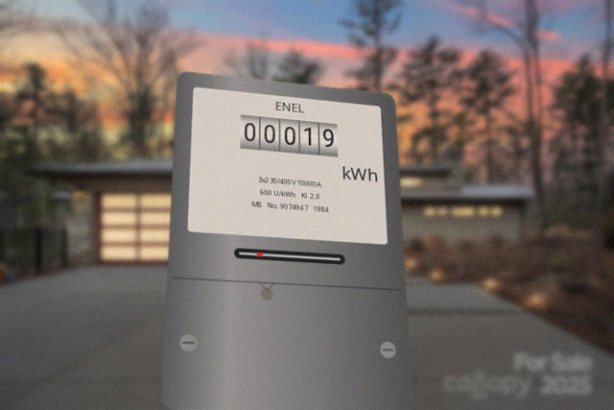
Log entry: 19 kWh
